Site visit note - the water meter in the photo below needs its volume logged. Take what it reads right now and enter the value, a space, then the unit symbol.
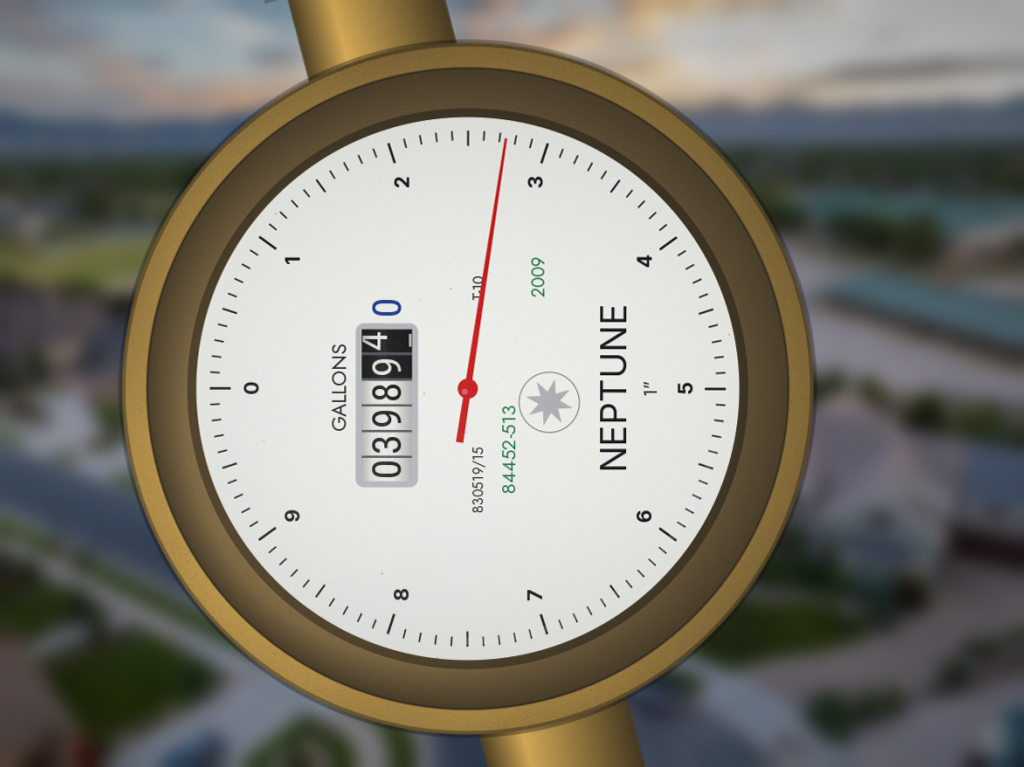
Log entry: 398942.7 gal
